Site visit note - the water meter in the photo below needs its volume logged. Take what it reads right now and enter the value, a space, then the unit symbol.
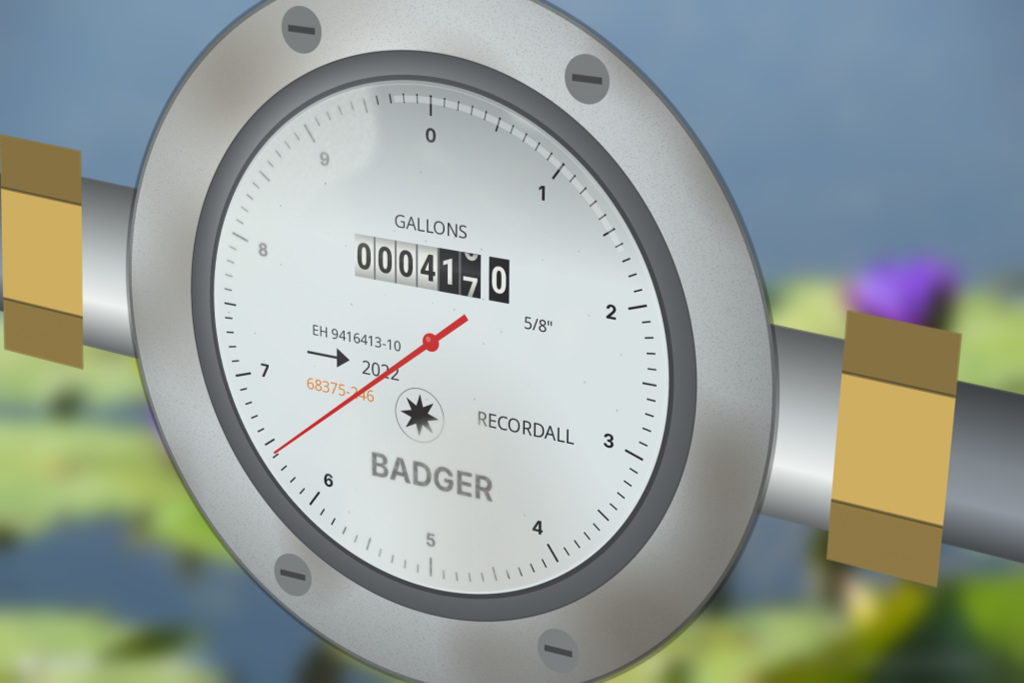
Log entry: 4166.4 gal
